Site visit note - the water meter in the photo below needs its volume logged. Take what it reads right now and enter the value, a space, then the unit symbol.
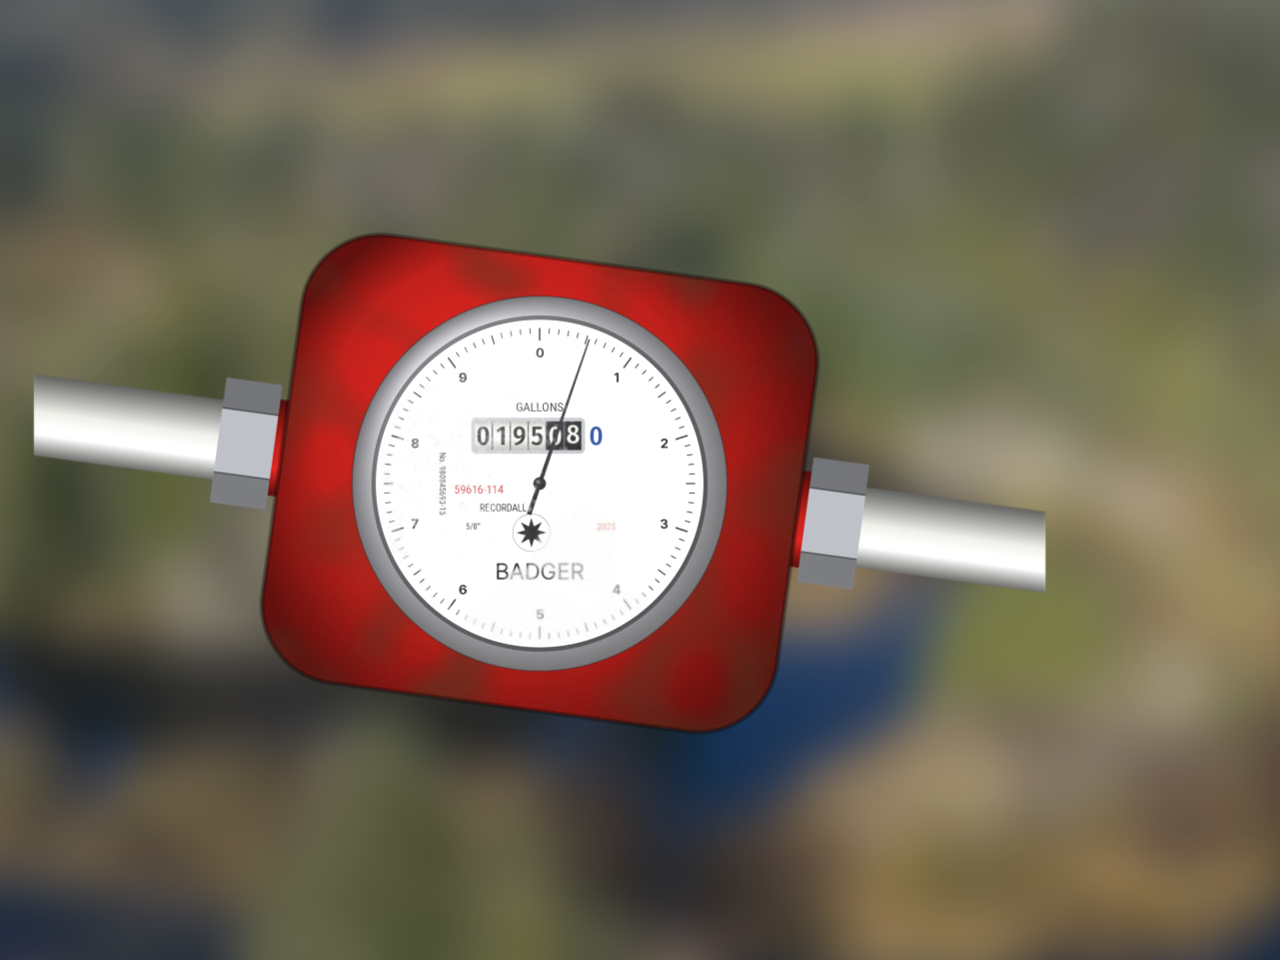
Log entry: 195080.5 gal
